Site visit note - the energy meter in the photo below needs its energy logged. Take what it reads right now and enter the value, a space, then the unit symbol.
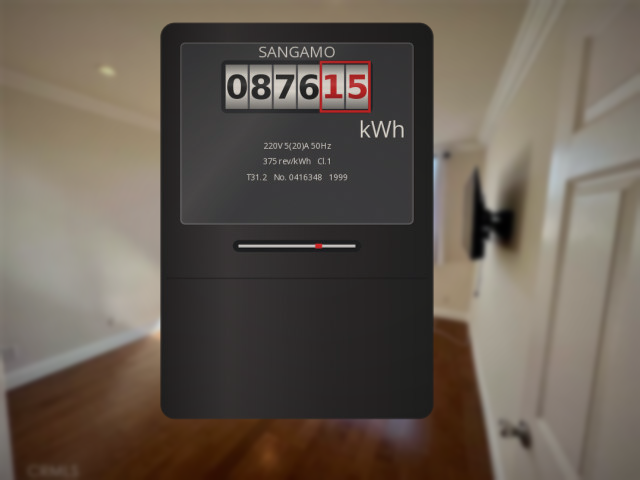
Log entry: 876.15 kWh
